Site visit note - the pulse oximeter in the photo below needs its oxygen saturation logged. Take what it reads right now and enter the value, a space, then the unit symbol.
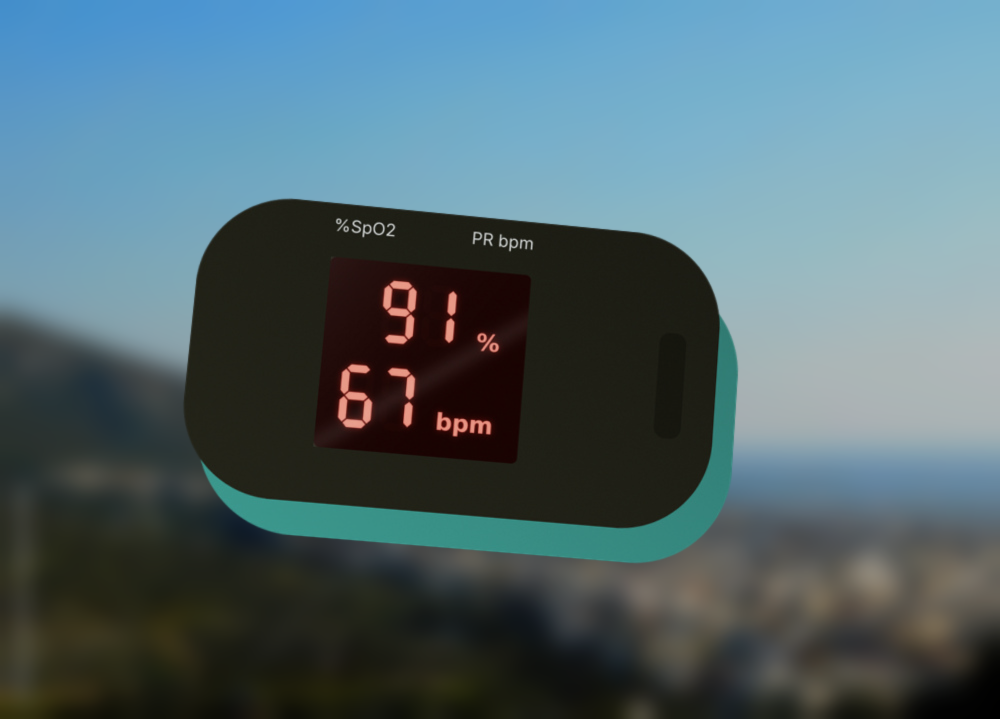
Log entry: 91 %
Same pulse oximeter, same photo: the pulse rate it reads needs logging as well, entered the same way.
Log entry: 67 bpm
